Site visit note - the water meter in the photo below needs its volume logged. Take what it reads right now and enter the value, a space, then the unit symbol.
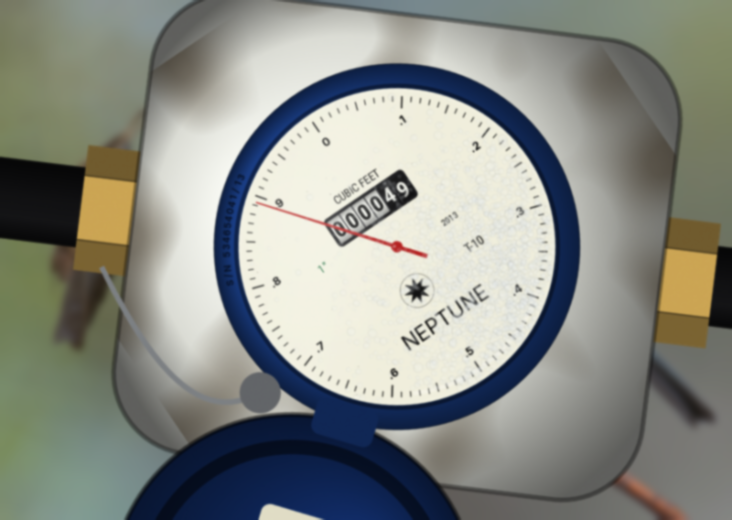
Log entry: 48.89 ft³
